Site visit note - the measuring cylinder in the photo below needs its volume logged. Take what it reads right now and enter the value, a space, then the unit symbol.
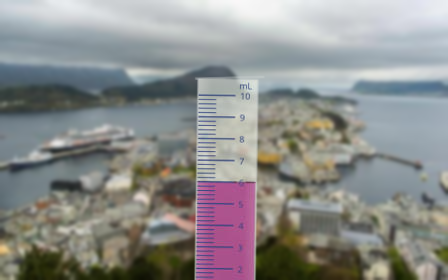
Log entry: 6 mL
